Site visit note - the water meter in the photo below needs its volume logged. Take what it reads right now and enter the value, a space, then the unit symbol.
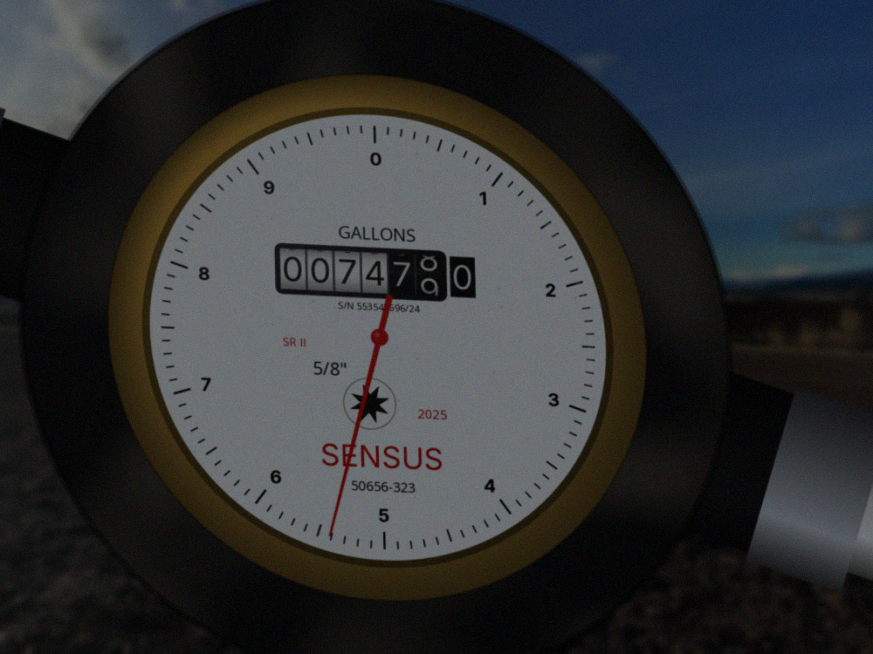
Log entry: 74785.4 gal
